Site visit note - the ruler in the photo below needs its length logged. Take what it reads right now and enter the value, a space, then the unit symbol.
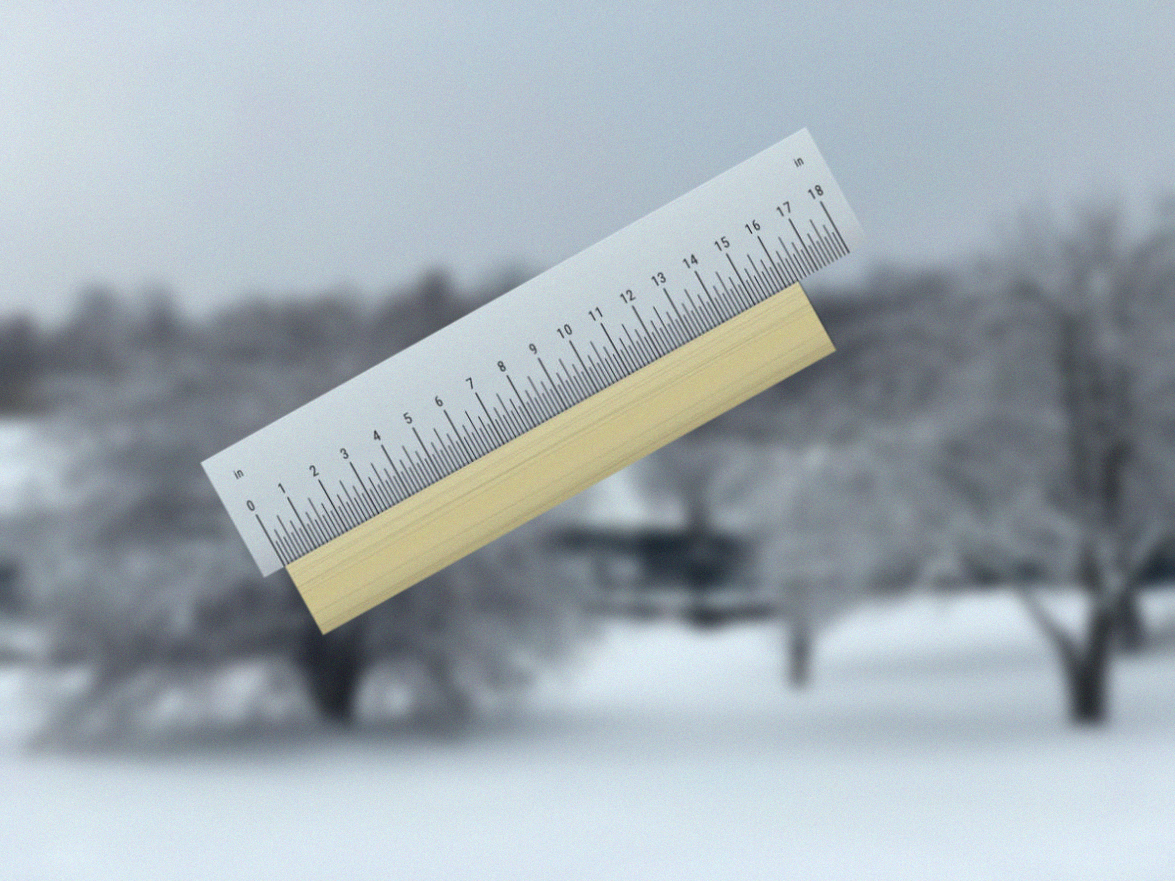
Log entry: 16.375 in
